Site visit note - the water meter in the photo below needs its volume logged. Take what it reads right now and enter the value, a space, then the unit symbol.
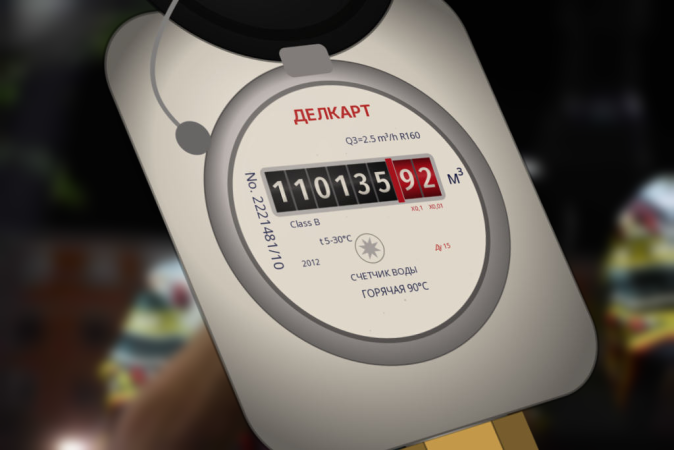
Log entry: 110135.92 m³
